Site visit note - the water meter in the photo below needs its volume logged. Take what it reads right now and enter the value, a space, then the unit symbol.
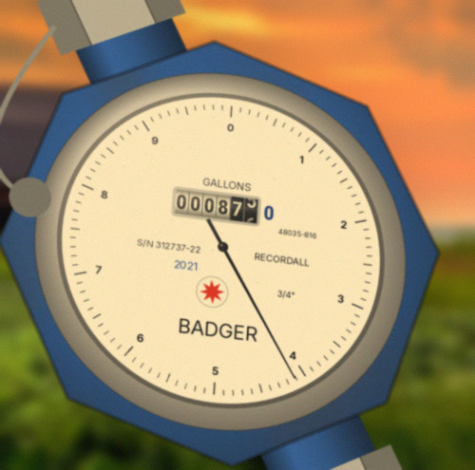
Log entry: 8754.1 gal
